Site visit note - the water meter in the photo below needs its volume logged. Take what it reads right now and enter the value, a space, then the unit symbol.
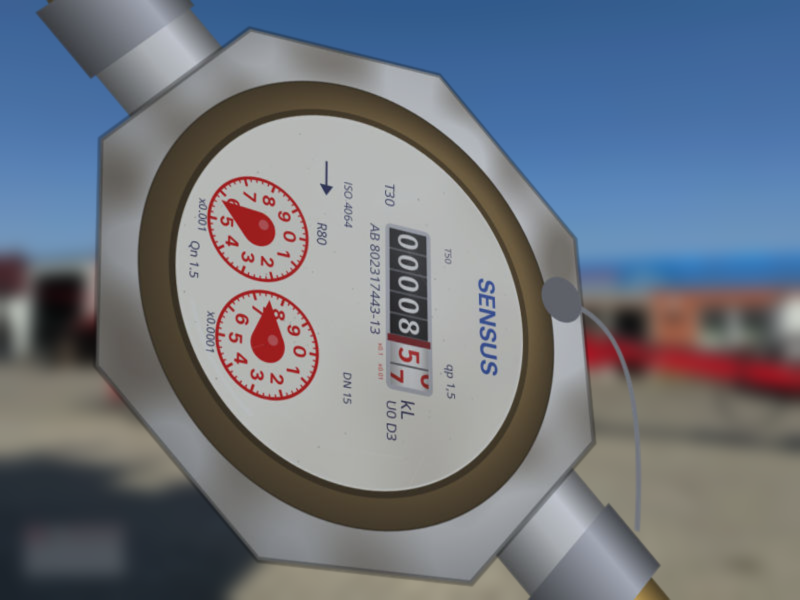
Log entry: 8.5657 kL
